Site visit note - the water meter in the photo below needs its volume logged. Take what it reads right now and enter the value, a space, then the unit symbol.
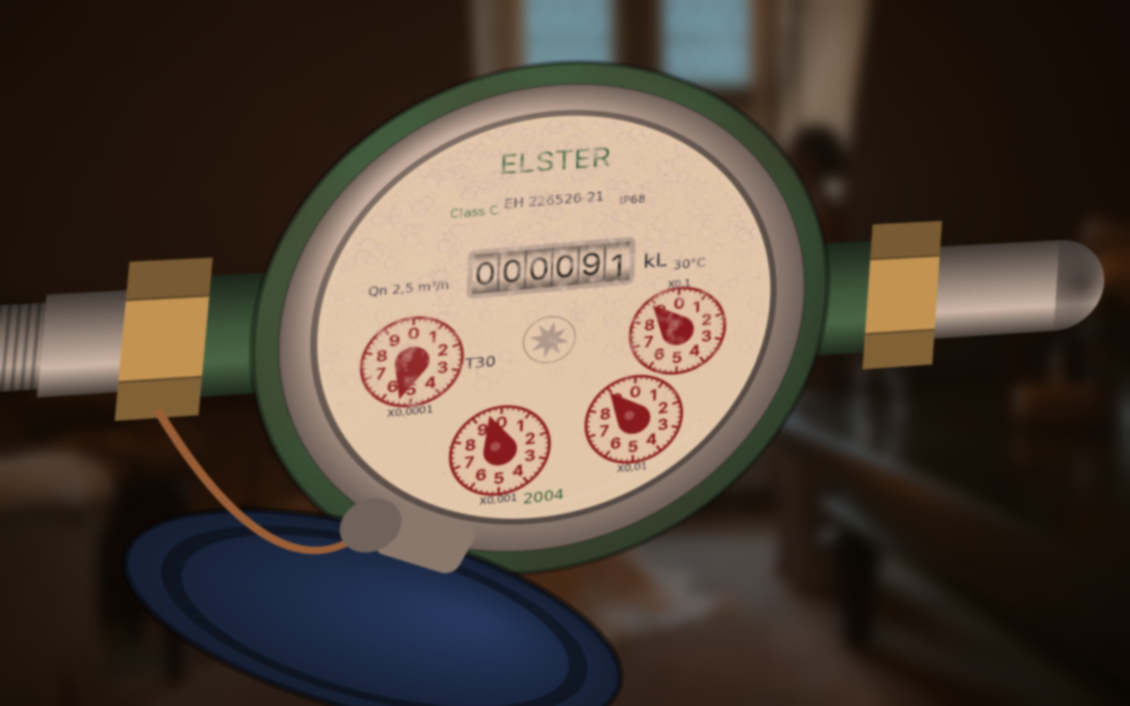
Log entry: 90.8895 kL
